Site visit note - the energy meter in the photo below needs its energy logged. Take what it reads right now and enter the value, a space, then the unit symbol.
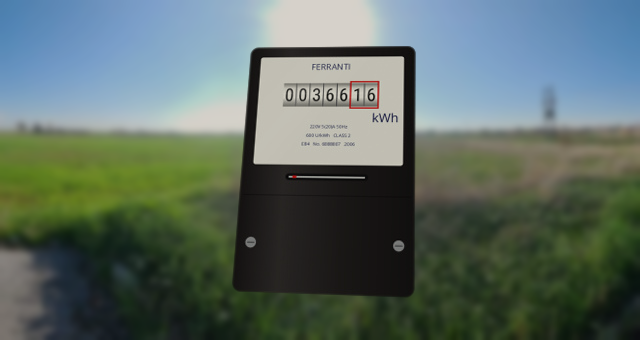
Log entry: 366.16 kWh
